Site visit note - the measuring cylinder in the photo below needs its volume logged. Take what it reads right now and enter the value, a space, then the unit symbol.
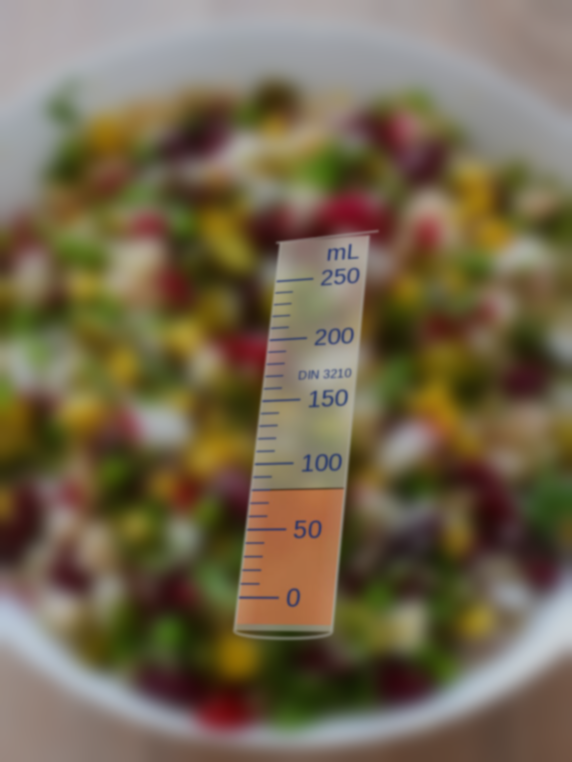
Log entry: 80 mL
